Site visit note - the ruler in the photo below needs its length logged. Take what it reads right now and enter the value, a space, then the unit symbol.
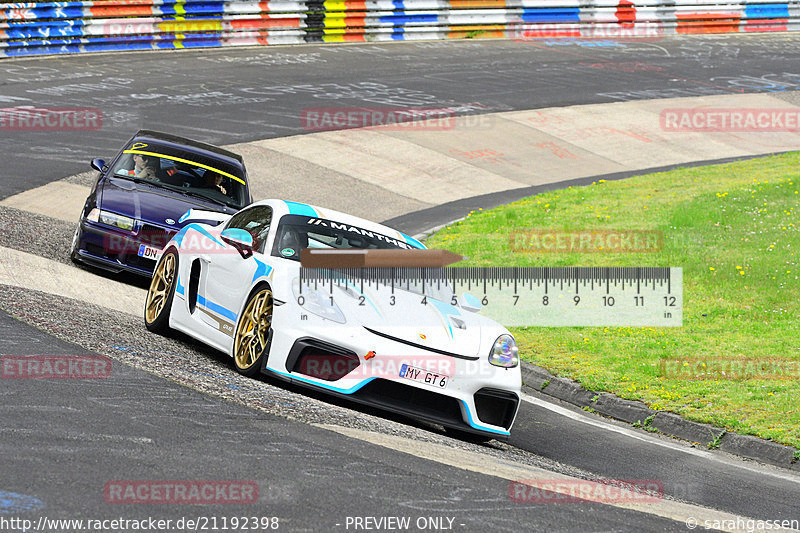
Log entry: 5.5 in
